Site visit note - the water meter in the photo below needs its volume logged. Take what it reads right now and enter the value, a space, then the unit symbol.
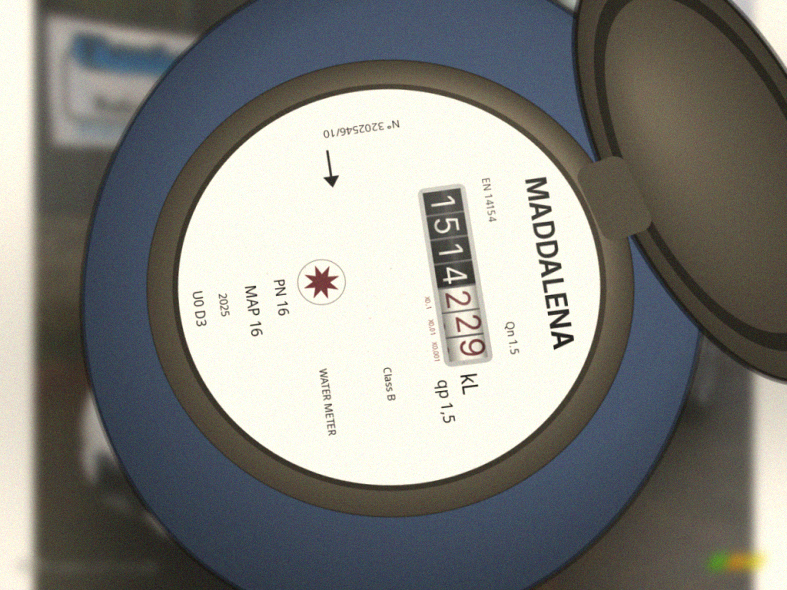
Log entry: 1514.229 kL
